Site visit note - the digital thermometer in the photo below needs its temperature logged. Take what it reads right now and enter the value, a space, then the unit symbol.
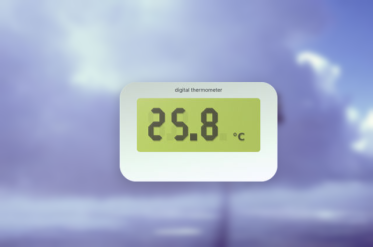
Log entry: 25.8 °C
